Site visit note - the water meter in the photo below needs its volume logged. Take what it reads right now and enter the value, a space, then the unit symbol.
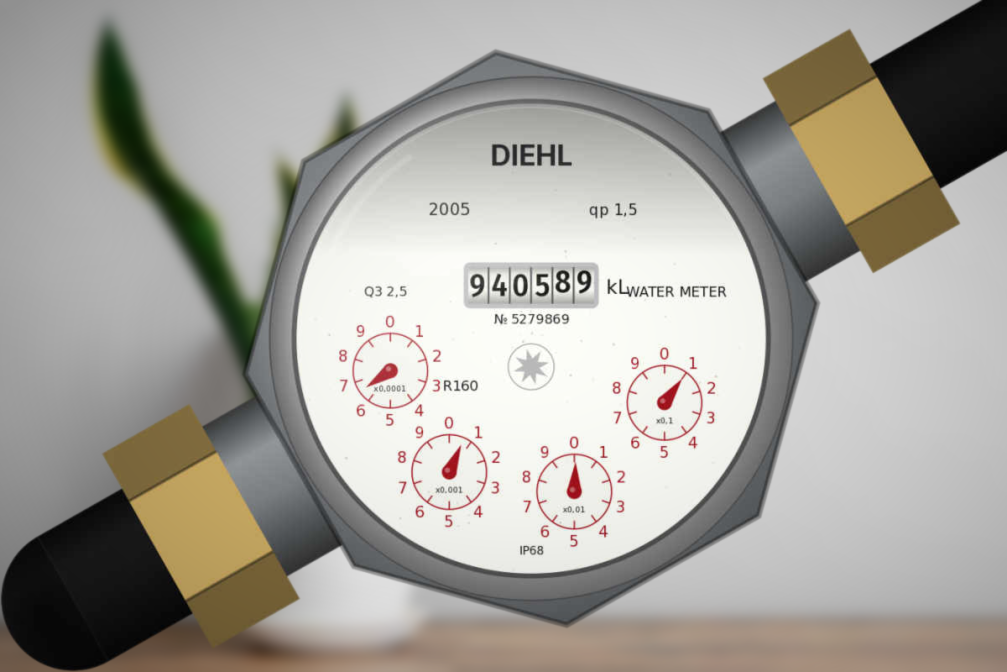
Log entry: 940589.1006 kL
